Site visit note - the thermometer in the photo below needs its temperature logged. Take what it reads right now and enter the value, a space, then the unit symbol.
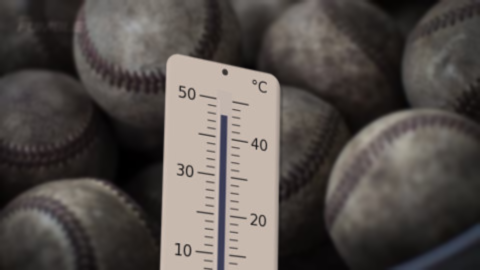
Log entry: 46 °C
